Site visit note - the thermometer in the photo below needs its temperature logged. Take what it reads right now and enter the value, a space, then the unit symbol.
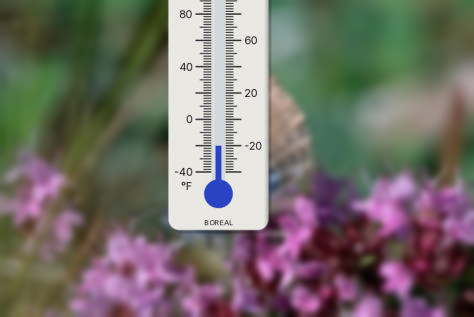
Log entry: -20 °F
